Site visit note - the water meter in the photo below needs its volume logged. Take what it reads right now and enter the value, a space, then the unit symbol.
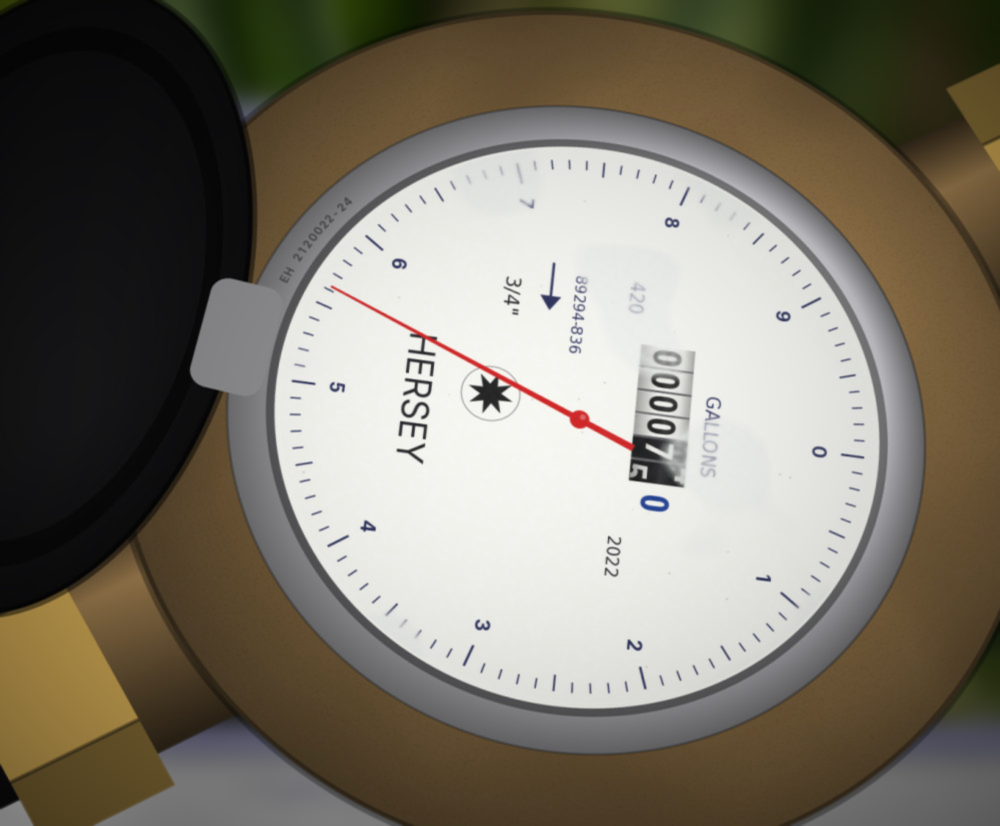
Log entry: 745.6 gal
